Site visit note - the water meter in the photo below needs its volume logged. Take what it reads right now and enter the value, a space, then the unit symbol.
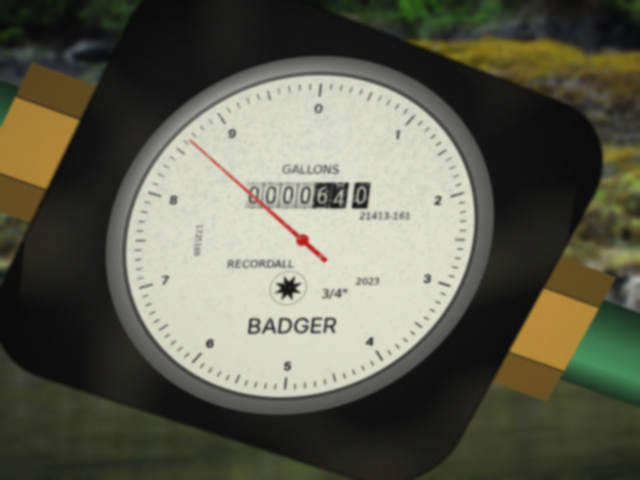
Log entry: 638.6 gal
